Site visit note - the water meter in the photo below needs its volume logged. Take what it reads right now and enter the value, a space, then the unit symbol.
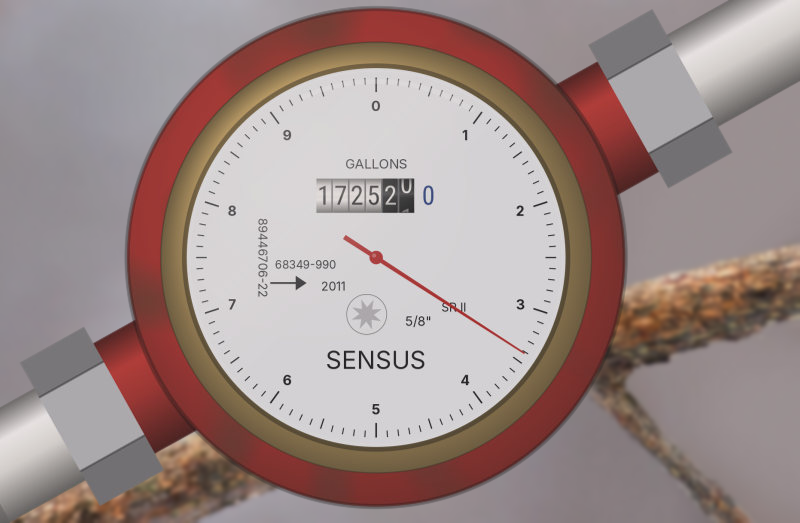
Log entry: 1725203.4 gal
